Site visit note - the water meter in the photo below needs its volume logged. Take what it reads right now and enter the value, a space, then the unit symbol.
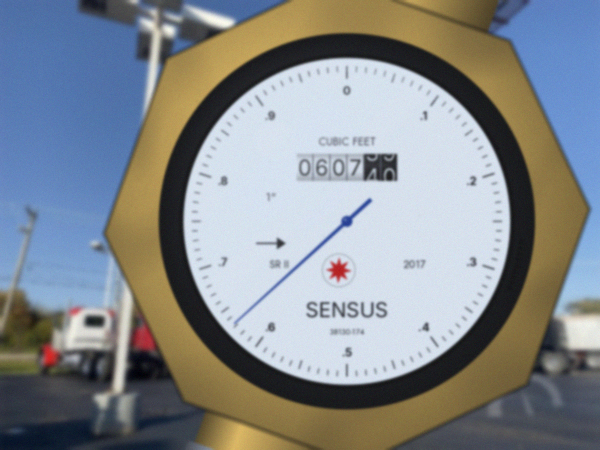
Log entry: 60739.63 ft³
